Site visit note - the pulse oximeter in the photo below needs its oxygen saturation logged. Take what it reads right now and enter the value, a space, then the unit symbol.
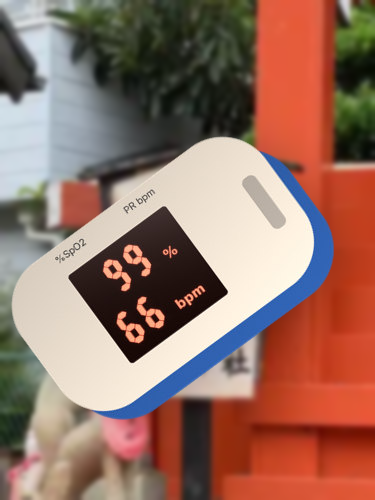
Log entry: 99 %
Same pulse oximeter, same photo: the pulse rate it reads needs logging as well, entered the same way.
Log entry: 66 bpm
